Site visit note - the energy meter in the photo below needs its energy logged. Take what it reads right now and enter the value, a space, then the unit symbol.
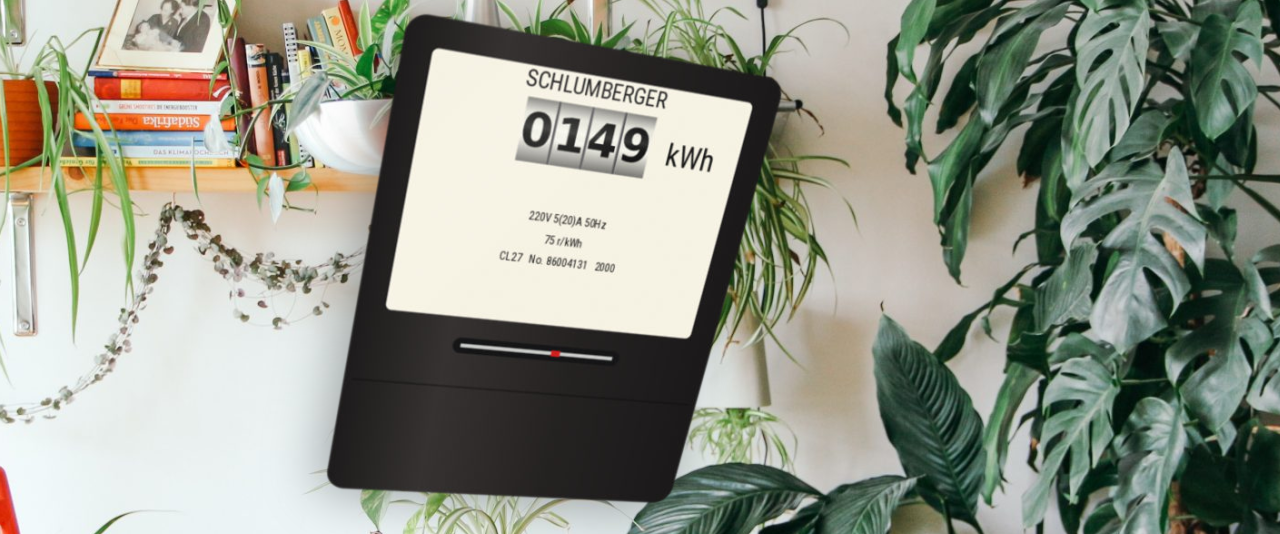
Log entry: 149 kWh
